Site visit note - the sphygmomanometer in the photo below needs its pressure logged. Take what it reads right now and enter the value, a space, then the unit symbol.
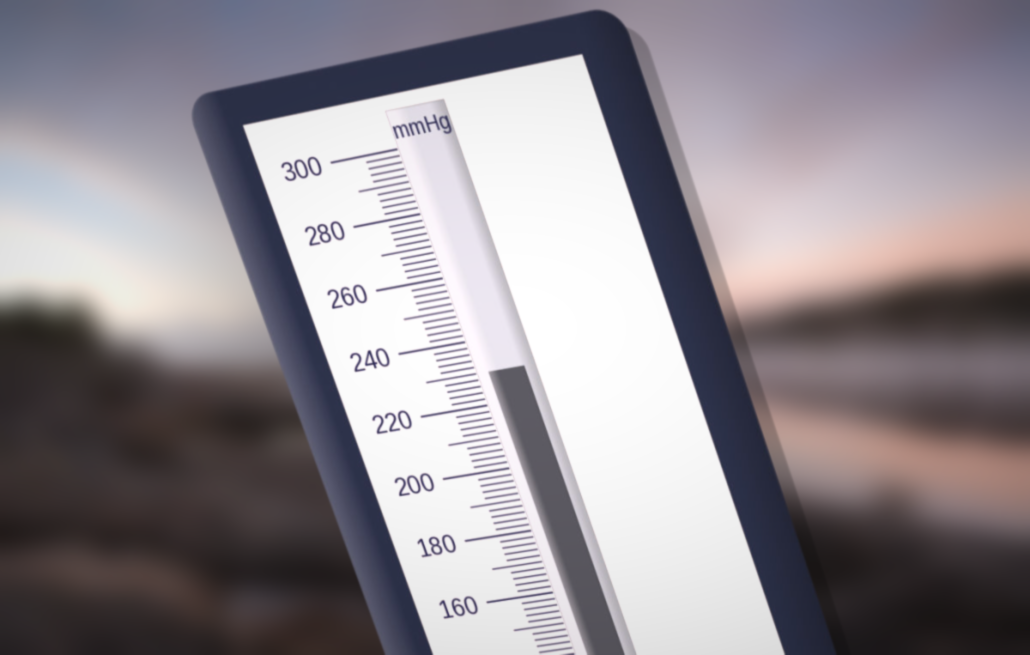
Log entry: 230 mmHg
